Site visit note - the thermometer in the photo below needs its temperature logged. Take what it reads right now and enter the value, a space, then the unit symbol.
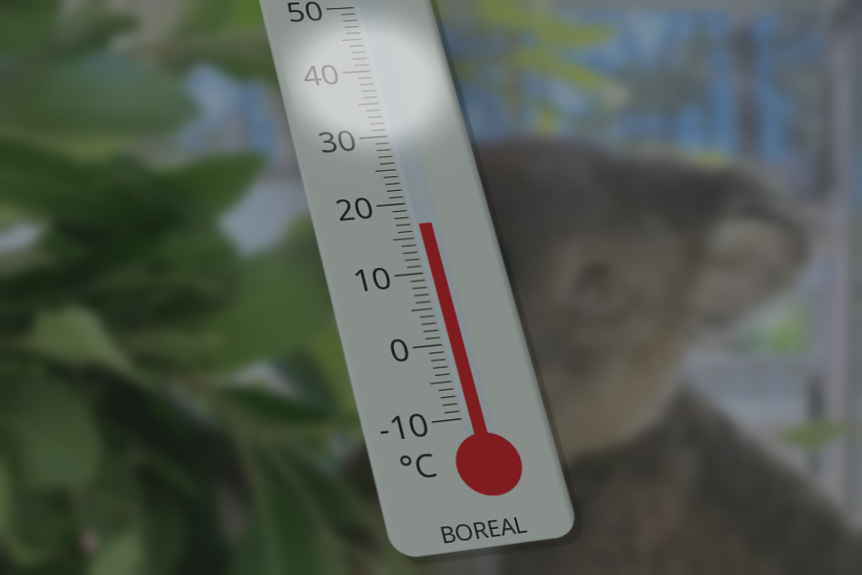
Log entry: 17 °C
